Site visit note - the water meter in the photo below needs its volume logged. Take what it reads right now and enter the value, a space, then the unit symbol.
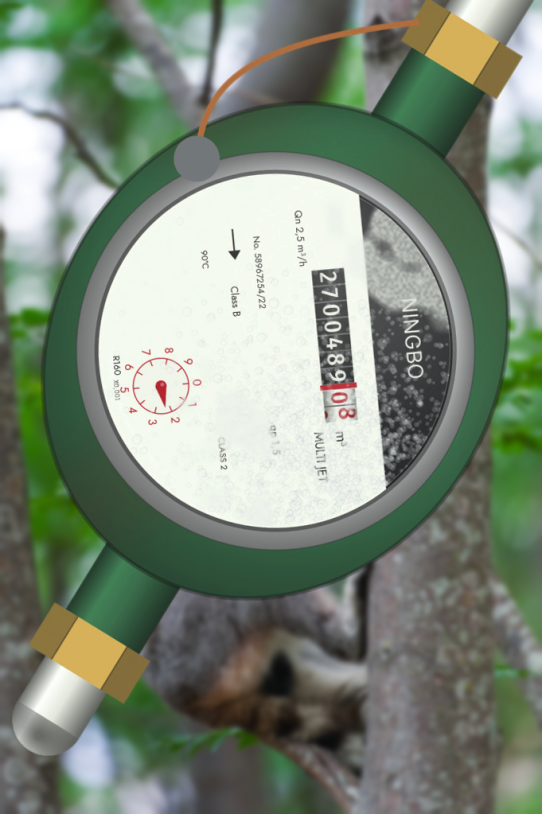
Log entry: 2700489.082 m³
